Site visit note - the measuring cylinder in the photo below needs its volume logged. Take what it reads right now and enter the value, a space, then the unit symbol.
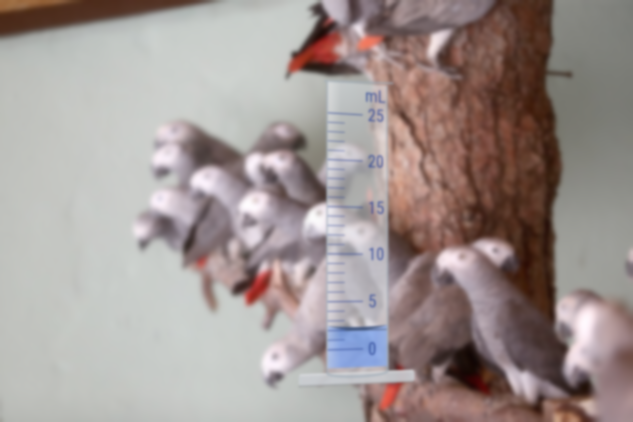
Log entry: 2 mL
